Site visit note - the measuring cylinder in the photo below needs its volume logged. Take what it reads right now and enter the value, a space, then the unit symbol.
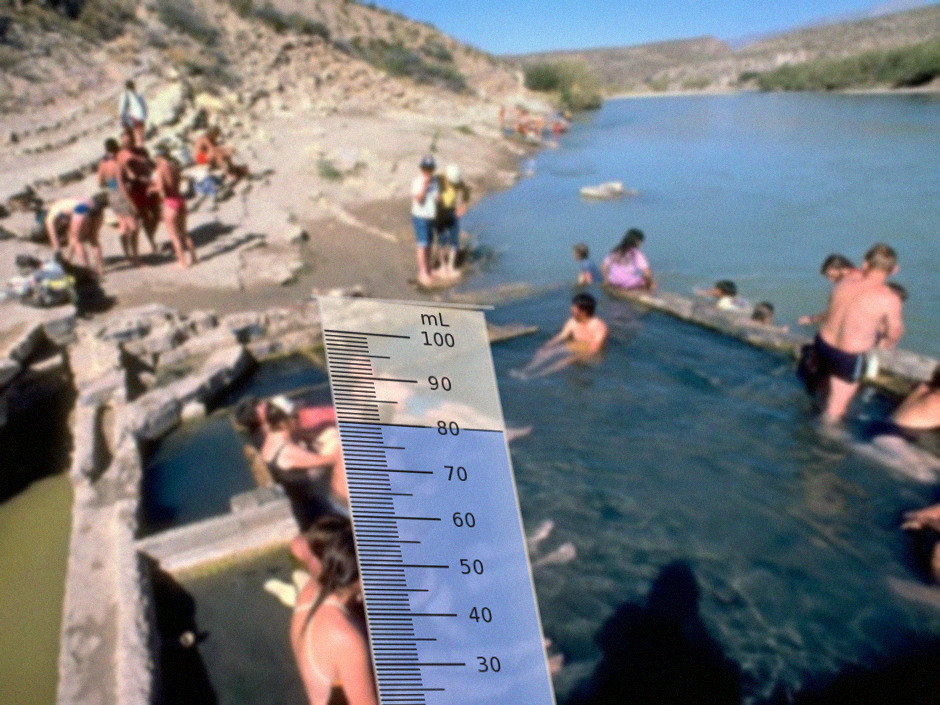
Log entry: 80 mL
